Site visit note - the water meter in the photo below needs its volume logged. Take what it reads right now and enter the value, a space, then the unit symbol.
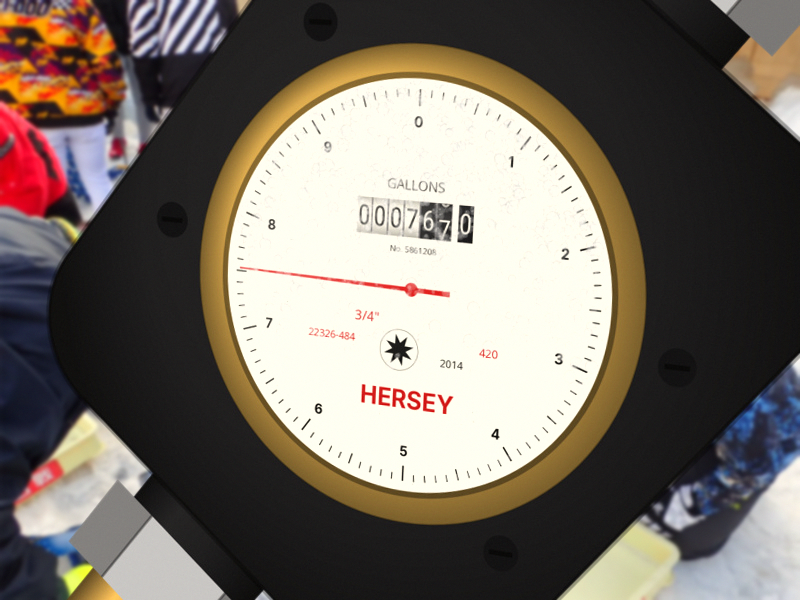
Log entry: 7667.5 gal
